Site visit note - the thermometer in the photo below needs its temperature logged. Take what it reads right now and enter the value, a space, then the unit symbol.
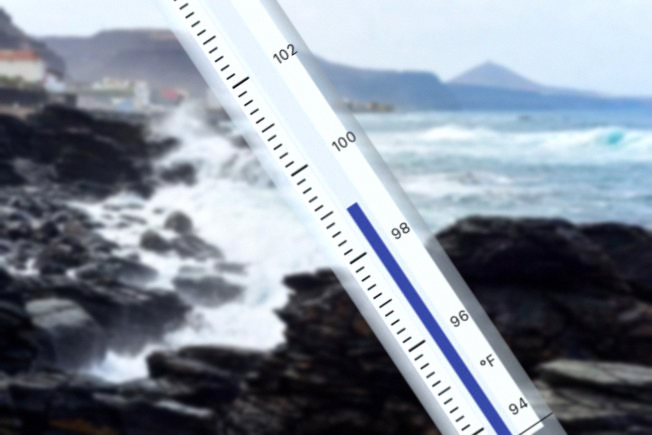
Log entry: 98.9 °F
